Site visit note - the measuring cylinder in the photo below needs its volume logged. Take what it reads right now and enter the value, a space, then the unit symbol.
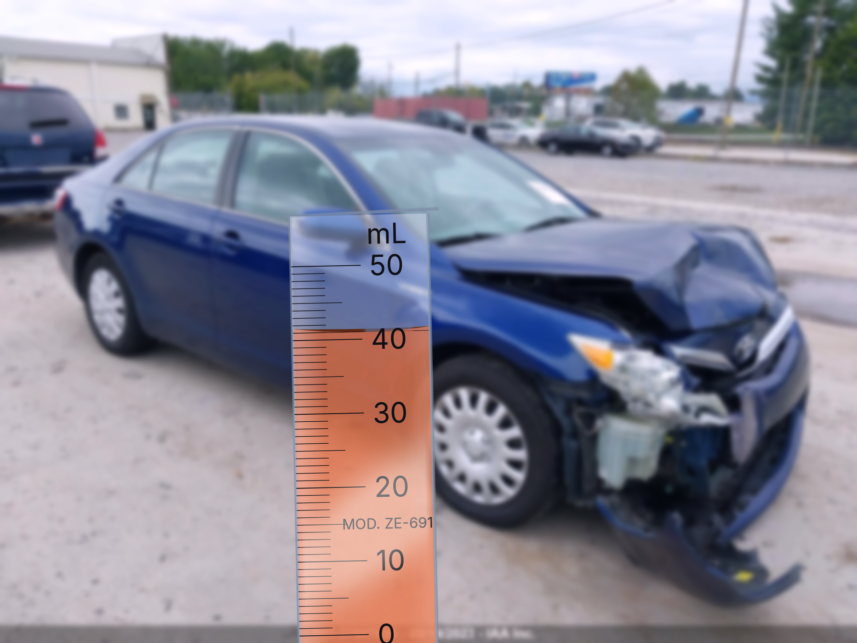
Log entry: 41 mL
